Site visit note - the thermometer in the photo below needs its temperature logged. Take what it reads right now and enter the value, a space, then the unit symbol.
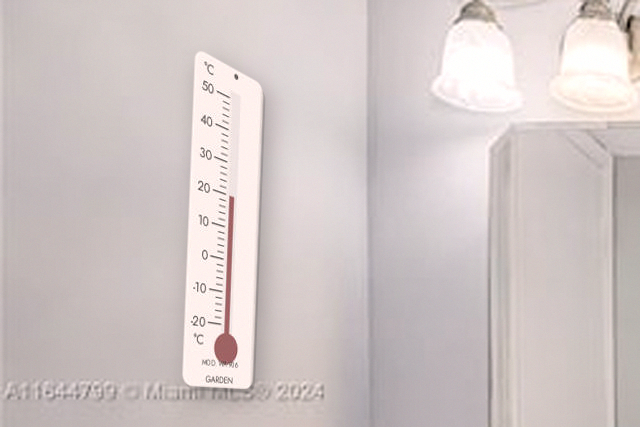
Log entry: 20 °C
